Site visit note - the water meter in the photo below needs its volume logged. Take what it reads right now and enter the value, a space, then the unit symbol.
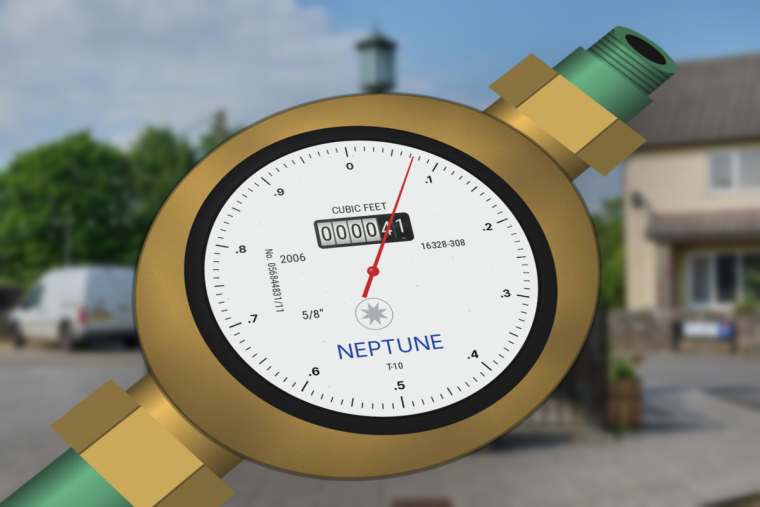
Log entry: 41.07 ft³
